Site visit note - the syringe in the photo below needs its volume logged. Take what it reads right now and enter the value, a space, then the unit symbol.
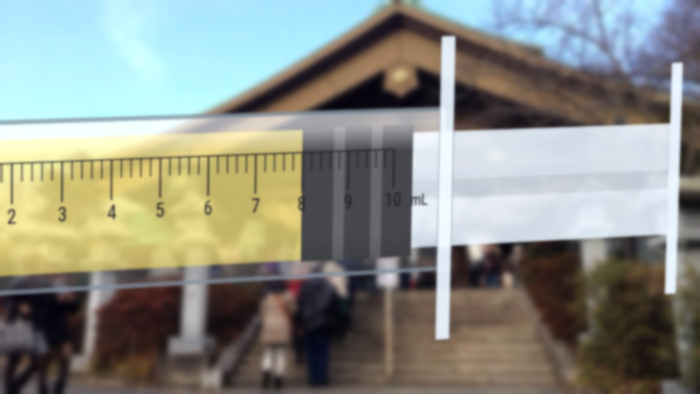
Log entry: 8 mL
